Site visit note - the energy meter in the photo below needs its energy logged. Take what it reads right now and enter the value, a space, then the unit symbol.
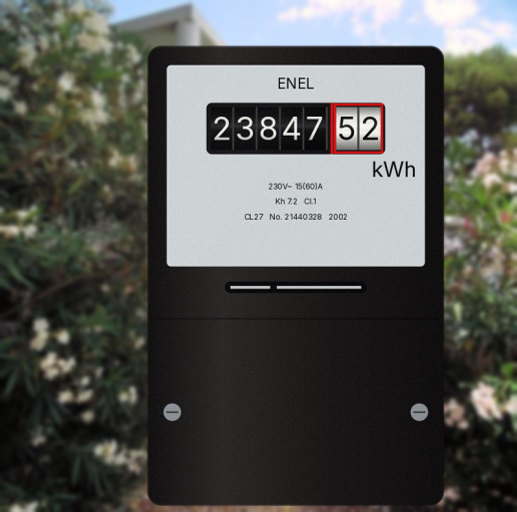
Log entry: 23847.52 kWh
